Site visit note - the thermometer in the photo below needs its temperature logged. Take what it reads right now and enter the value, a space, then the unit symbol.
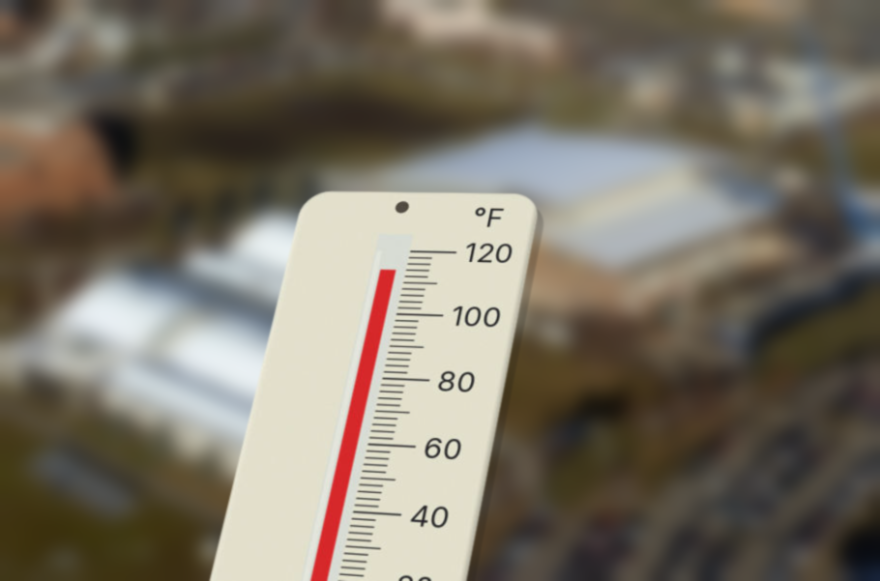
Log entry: 114 °F
